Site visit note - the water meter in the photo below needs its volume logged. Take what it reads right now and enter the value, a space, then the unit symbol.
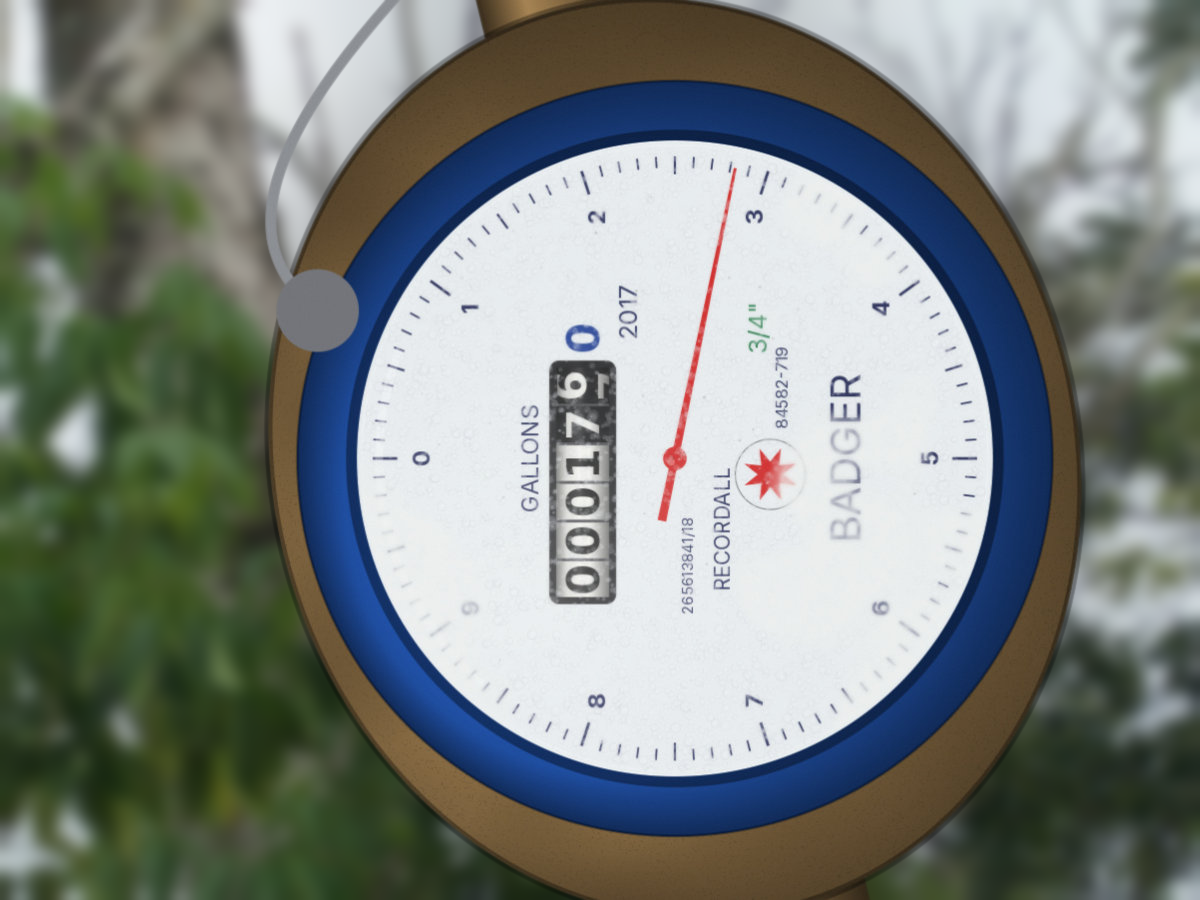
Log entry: 1762.8 gal
